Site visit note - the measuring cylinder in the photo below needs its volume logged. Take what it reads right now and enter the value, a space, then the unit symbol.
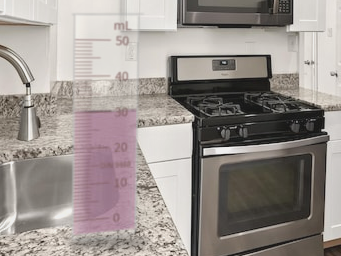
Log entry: 30 mL
